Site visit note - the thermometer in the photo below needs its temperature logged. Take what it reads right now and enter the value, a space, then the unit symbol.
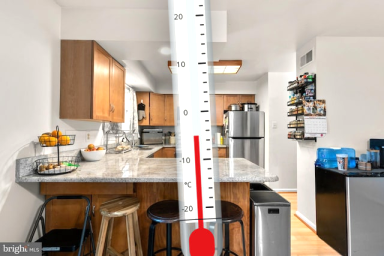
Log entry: -5 °C
